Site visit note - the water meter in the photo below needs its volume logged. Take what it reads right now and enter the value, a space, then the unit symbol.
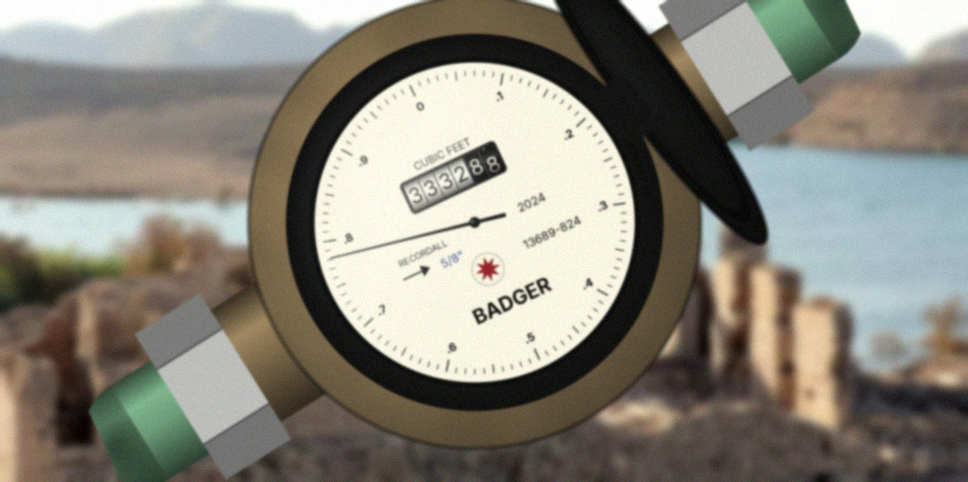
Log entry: 333287.78 ft³
